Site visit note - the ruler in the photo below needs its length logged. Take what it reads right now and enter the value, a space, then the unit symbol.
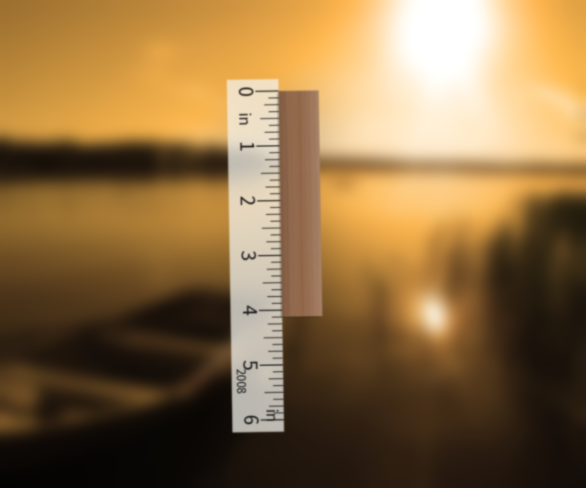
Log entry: 4.125 in
